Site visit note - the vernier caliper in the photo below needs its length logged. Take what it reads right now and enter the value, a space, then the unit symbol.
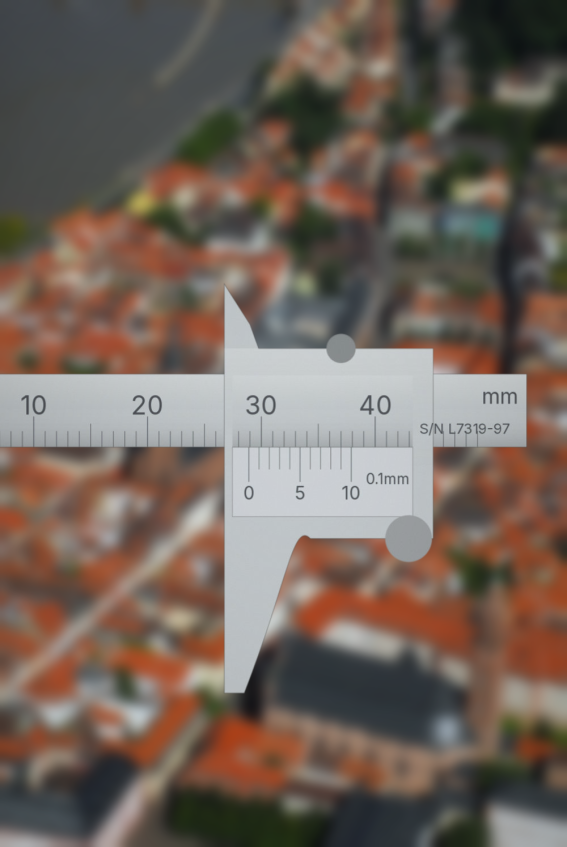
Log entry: 28.9 mm
